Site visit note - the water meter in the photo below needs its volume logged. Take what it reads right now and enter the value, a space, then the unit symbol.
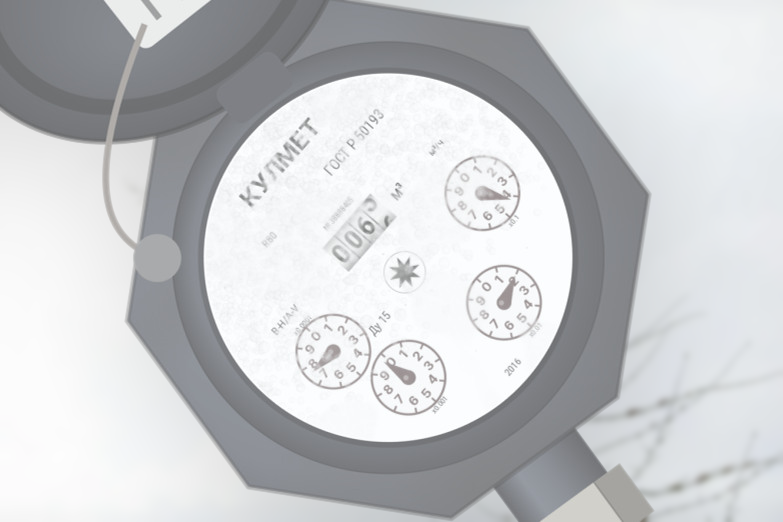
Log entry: 65.4197 m³
